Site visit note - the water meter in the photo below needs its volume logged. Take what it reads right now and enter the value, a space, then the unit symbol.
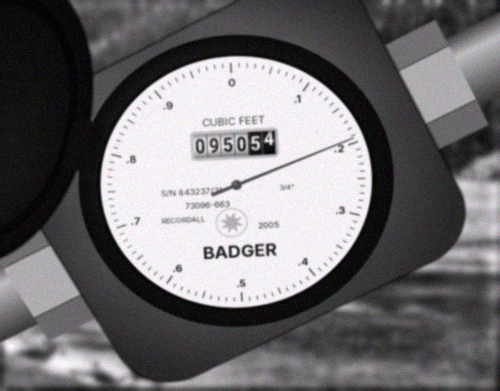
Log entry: 95054.19 ft³
